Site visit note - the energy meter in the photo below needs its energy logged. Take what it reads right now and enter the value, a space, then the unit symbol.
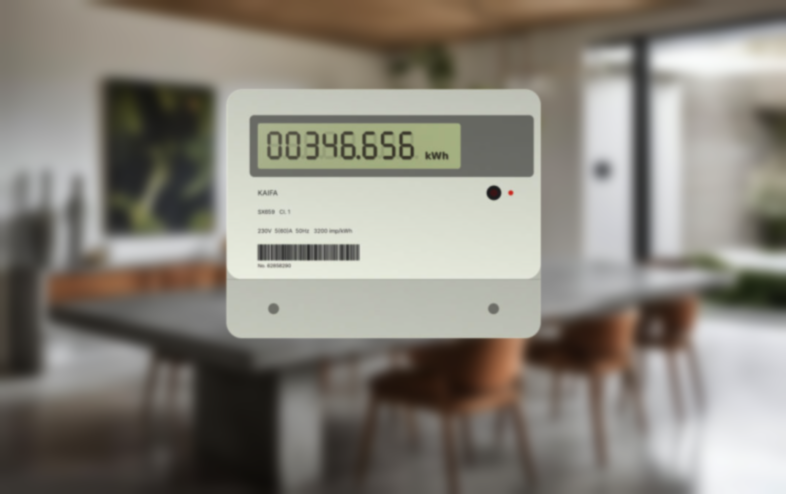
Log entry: 346.656 kWh
